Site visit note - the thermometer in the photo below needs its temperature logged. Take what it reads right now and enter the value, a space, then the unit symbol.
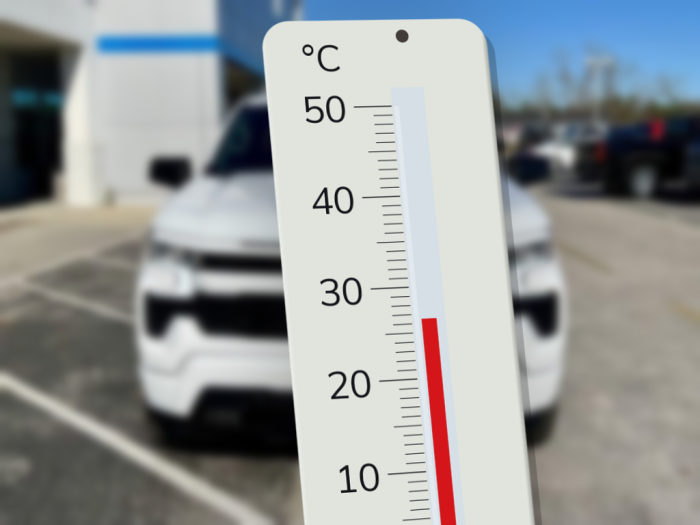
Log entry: 26.5 °C
